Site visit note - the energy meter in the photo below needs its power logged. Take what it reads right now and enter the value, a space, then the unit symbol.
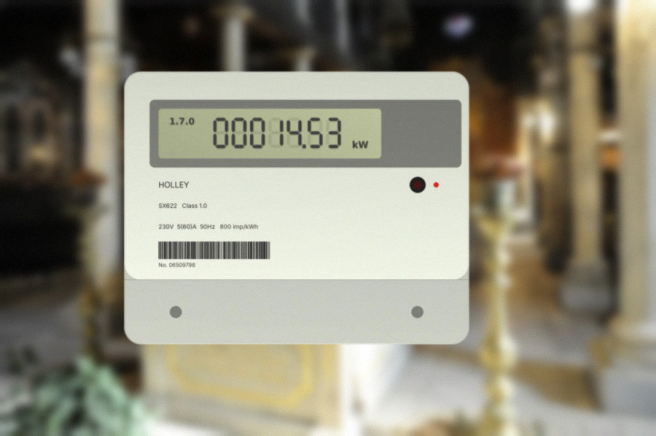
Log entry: 14.53 kW
